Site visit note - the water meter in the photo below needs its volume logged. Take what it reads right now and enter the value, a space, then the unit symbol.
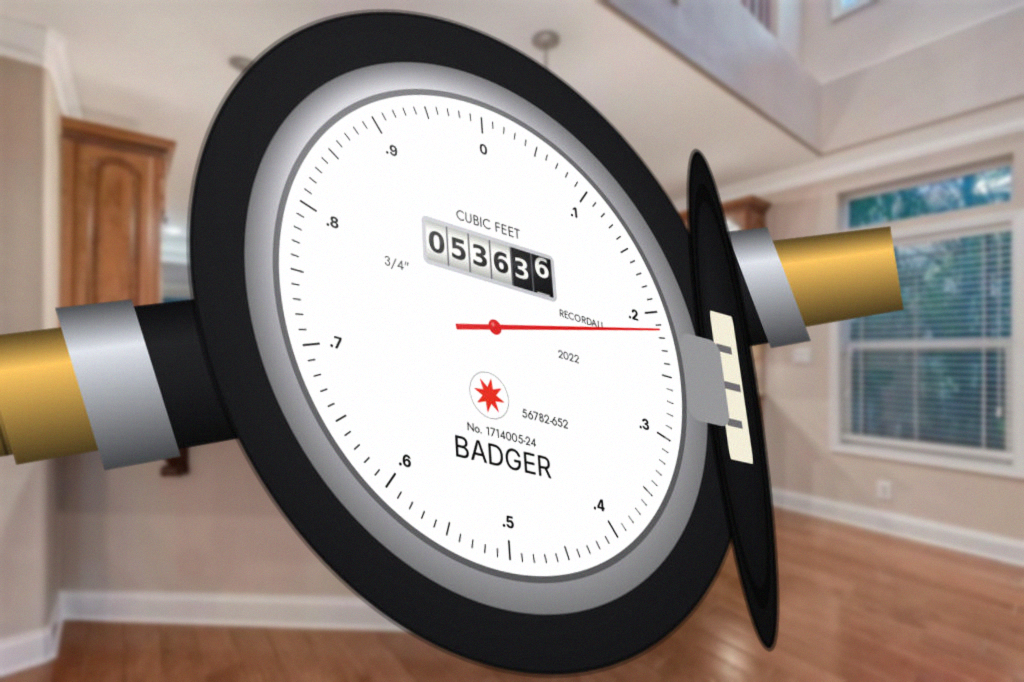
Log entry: 53636.21 ft³
